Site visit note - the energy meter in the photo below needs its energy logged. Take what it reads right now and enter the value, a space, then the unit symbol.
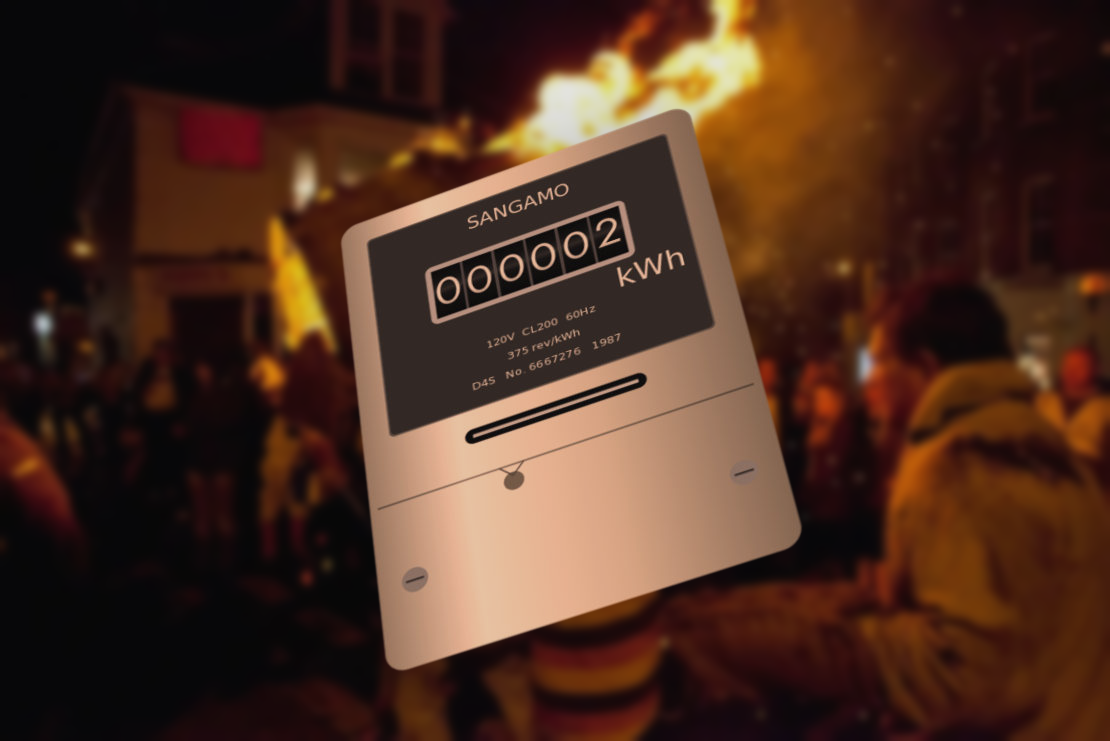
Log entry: 2 kWh
